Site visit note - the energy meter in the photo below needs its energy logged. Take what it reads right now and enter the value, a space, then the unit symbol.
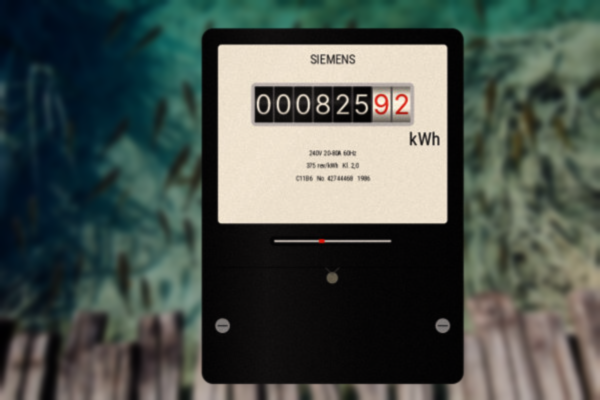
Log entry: 825.92 kWh
